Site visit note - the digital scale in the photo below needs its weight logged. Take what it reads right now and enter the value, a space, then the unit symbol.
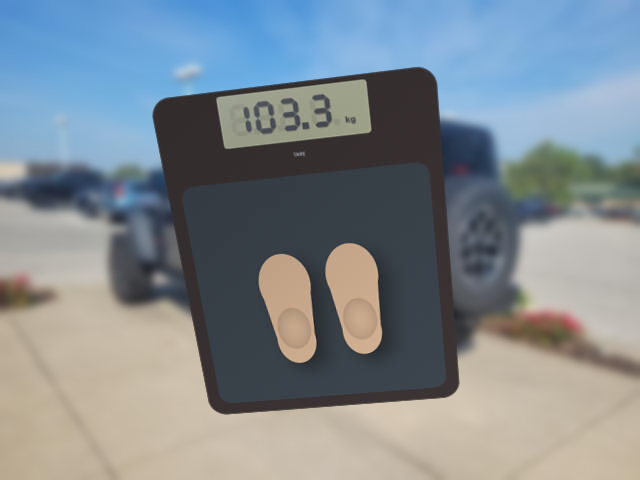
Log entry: 103.3 kg
